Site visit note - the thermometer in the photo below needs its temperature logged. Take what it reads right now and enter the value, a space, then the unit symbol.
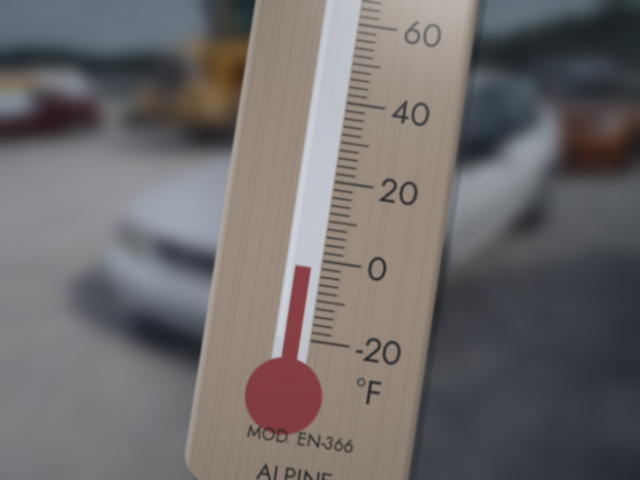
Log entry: -2 °F
